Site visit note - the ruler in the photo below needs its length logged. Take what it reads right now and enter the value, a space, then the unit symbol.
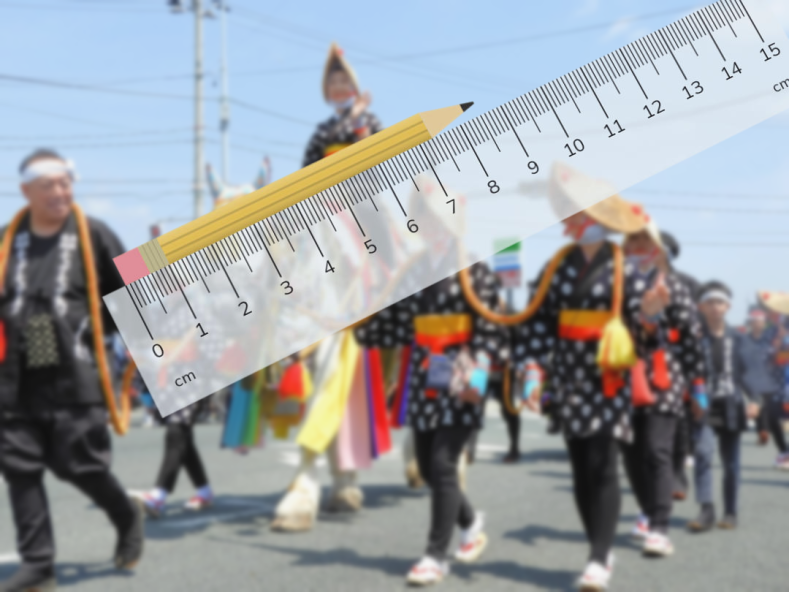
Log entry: 8.5 cm
